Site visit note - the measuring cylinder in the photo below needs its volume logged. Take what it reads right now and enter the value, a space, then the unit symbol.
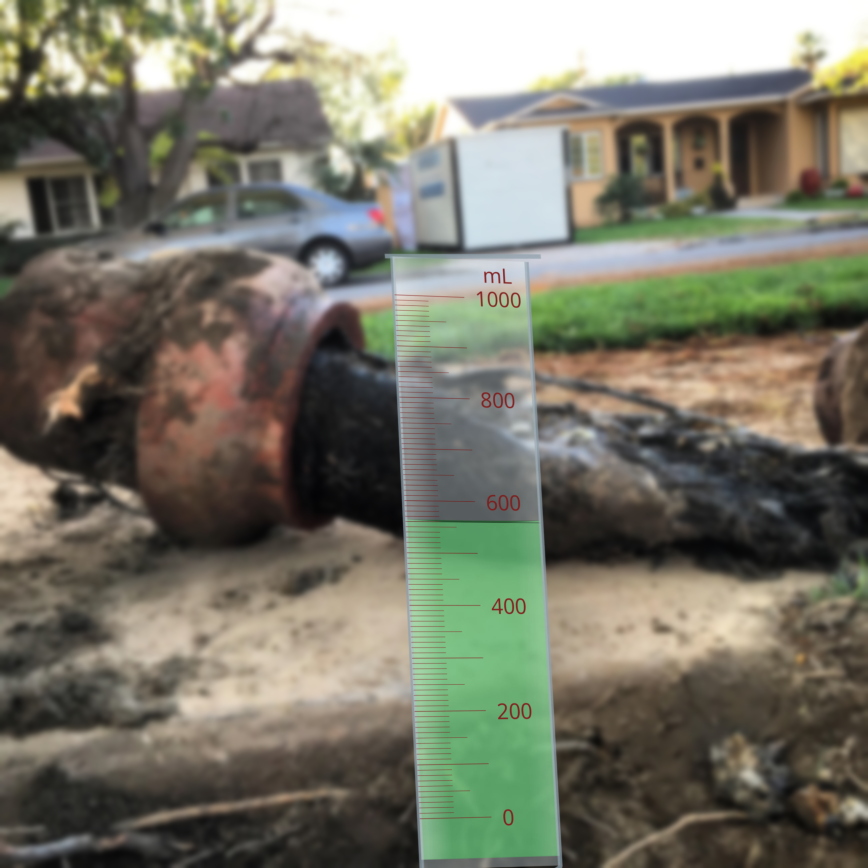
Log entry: 560 mL
